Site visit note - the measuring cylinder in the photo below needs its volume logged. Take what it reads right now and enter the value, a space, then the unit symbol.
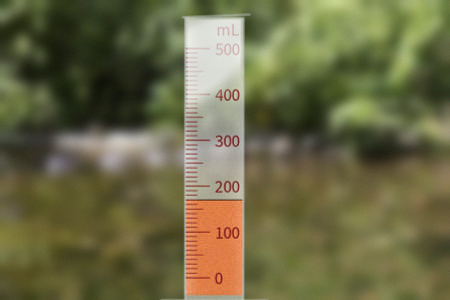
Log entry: 170 mL
